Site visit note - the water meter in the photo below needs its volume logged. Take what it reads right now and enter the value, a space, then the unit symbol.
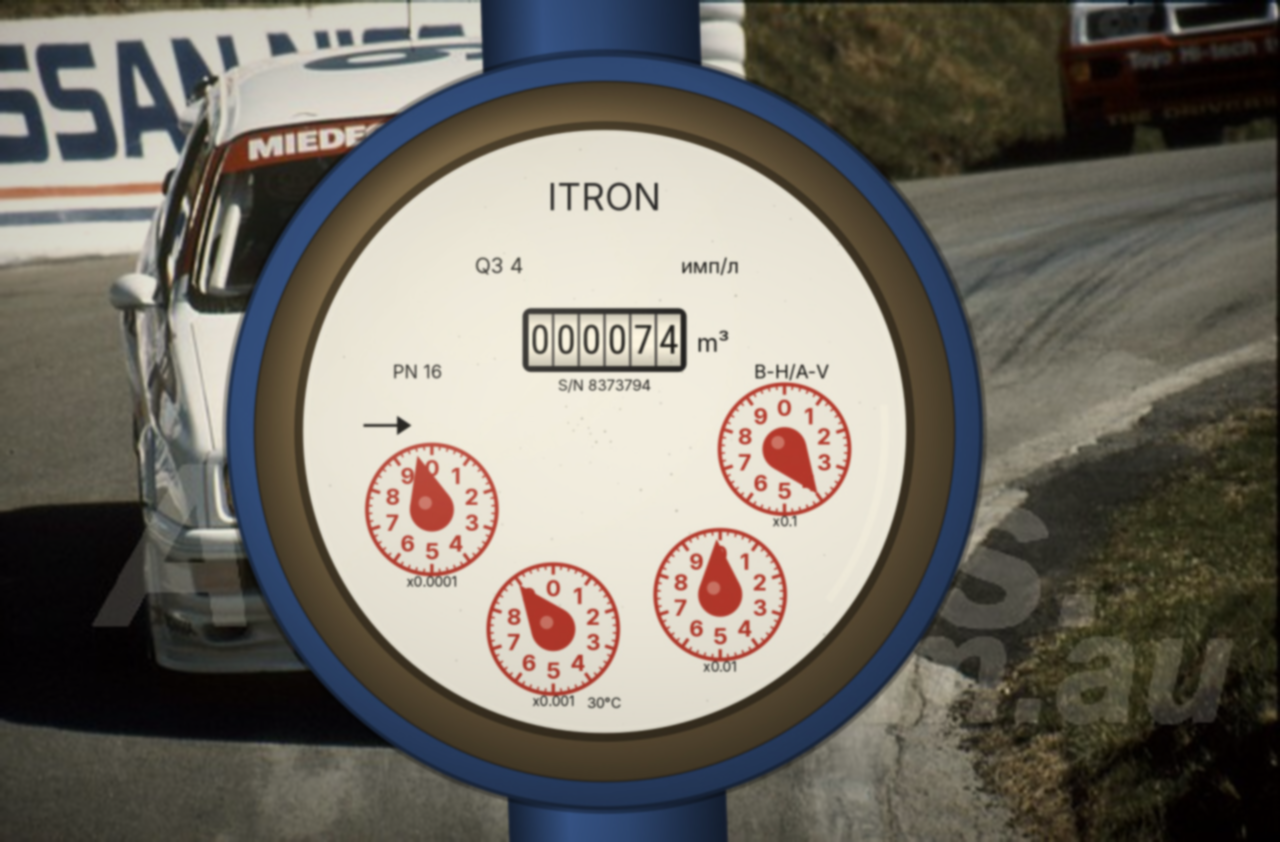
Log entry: 74.3989 m³
